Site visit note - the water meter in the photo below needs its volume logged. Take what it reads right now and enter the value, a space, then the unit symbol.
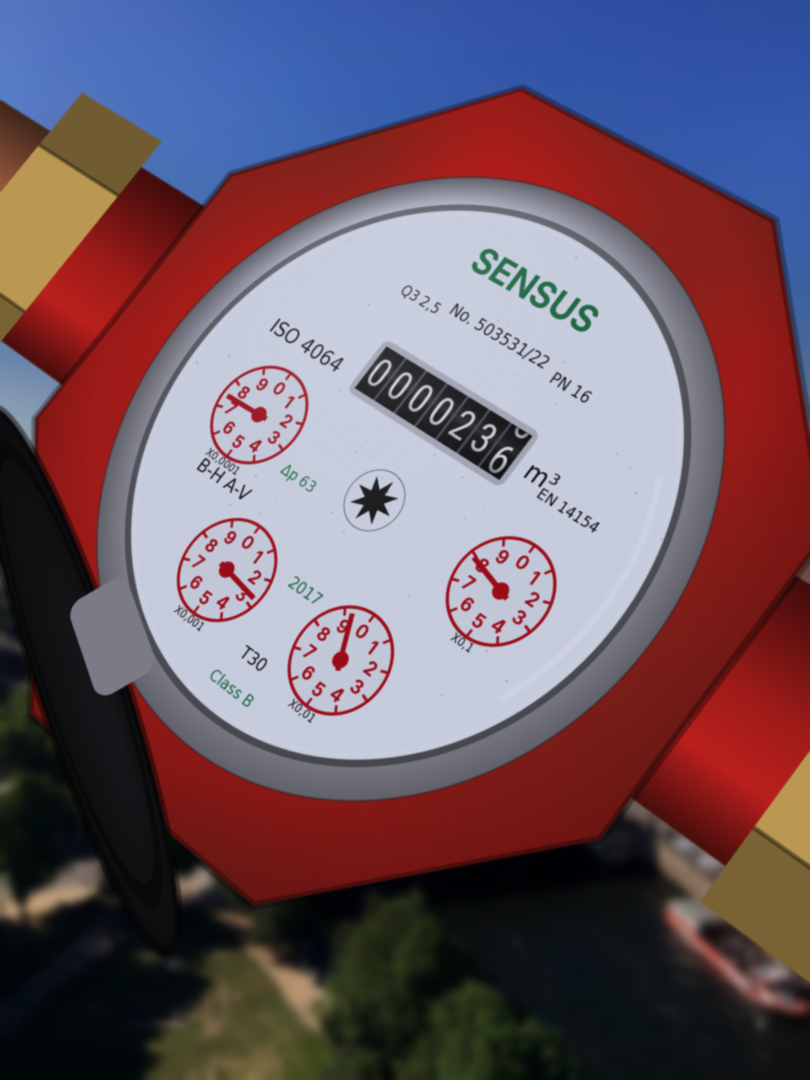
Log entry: 235.7927 m³
